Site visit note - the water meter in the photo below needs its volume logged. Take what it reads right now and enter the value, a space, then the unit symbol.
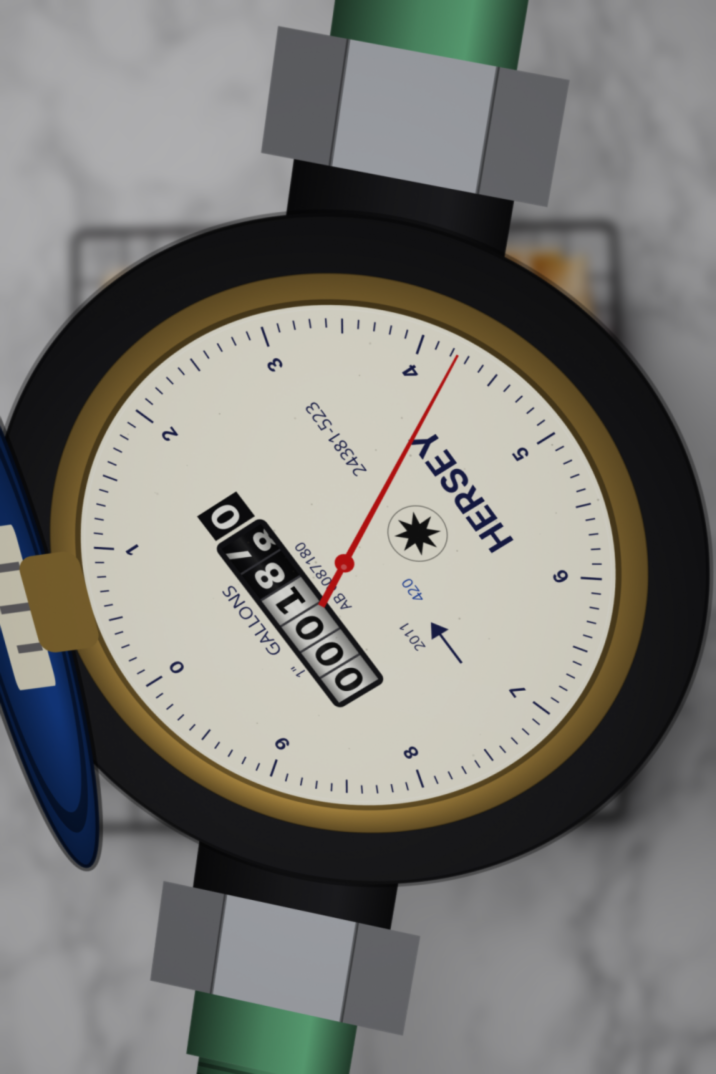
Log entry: 1874.2 gal
